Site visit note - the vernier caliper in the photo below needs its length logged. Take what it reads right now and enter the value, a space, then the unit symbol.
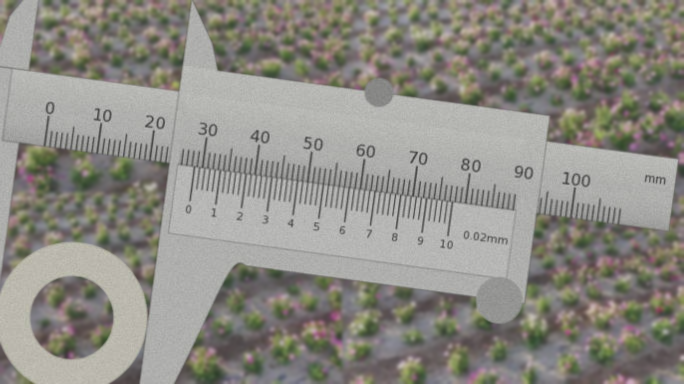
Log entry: 28.5 mm
